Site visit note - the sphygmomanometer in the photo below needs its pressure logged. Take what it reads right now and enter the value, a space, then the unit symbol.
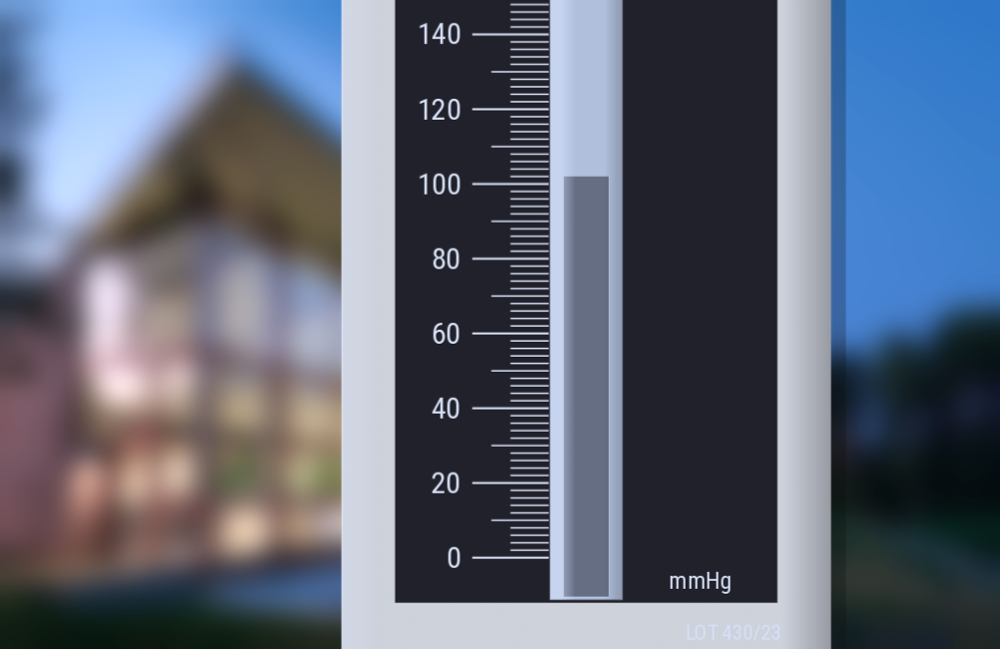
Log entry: 102 mmHg
